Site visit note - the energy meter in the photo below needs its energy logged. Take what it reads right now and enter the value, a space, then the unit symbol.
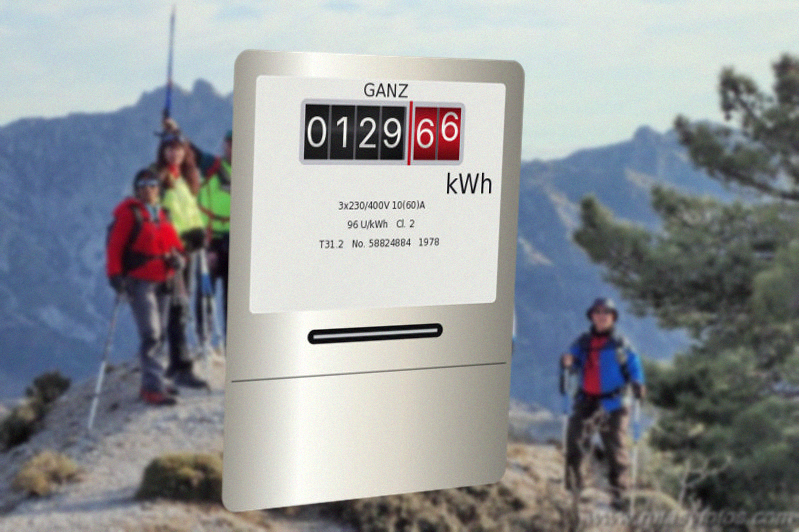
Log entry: 129.66 kWh
